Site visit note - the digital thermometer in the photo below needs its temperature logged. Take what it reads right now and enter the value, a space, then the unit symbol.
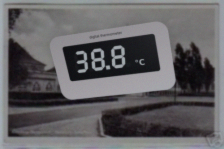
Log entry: 38.8 °C
